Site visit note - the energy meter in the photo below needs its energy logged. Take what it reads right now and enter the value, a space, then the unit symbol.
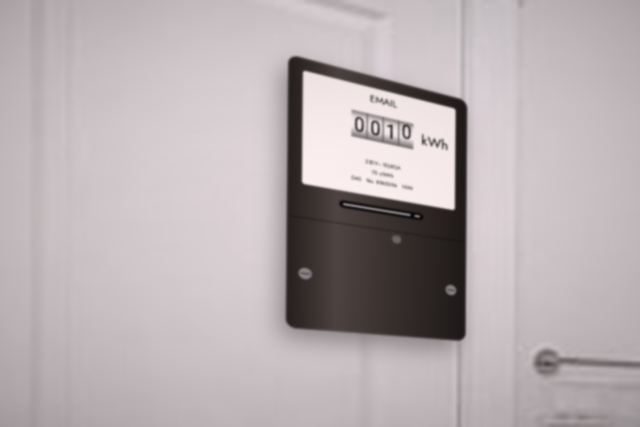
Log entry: 10 kWh
